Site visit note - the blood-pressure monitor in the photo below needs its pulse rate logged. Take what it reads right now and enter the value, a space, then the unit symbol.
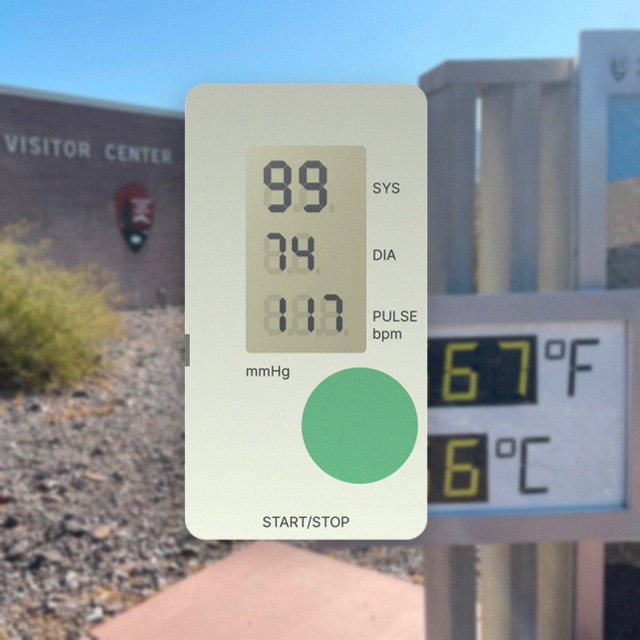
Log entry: 117 bpm
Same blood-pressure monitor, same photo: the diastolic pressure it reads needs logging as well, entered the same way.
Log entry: 74 mmHg
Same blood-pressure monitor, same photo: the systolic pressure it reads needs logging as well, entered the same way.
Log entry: 99 mmHg
